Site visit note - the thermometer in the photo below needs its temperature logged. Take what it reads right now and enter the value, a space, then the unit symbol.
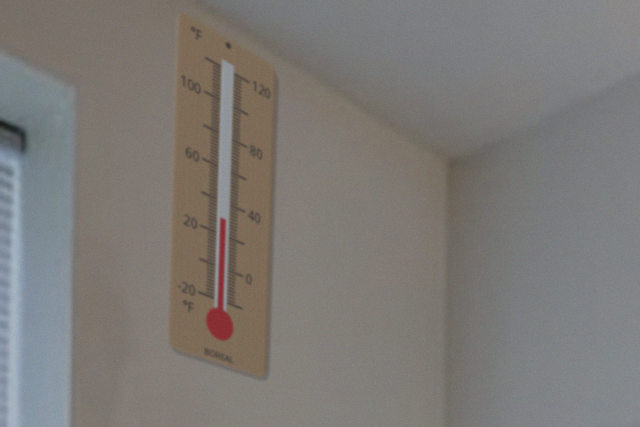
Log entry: 30 °F
